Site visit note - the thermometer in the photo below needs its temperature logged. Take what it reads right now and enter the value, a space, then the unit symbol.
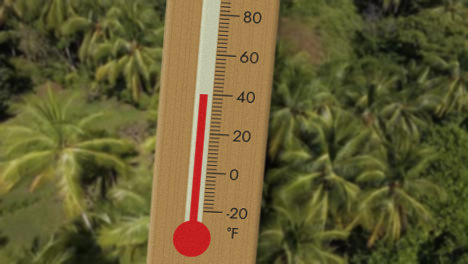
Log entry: 40 °F
